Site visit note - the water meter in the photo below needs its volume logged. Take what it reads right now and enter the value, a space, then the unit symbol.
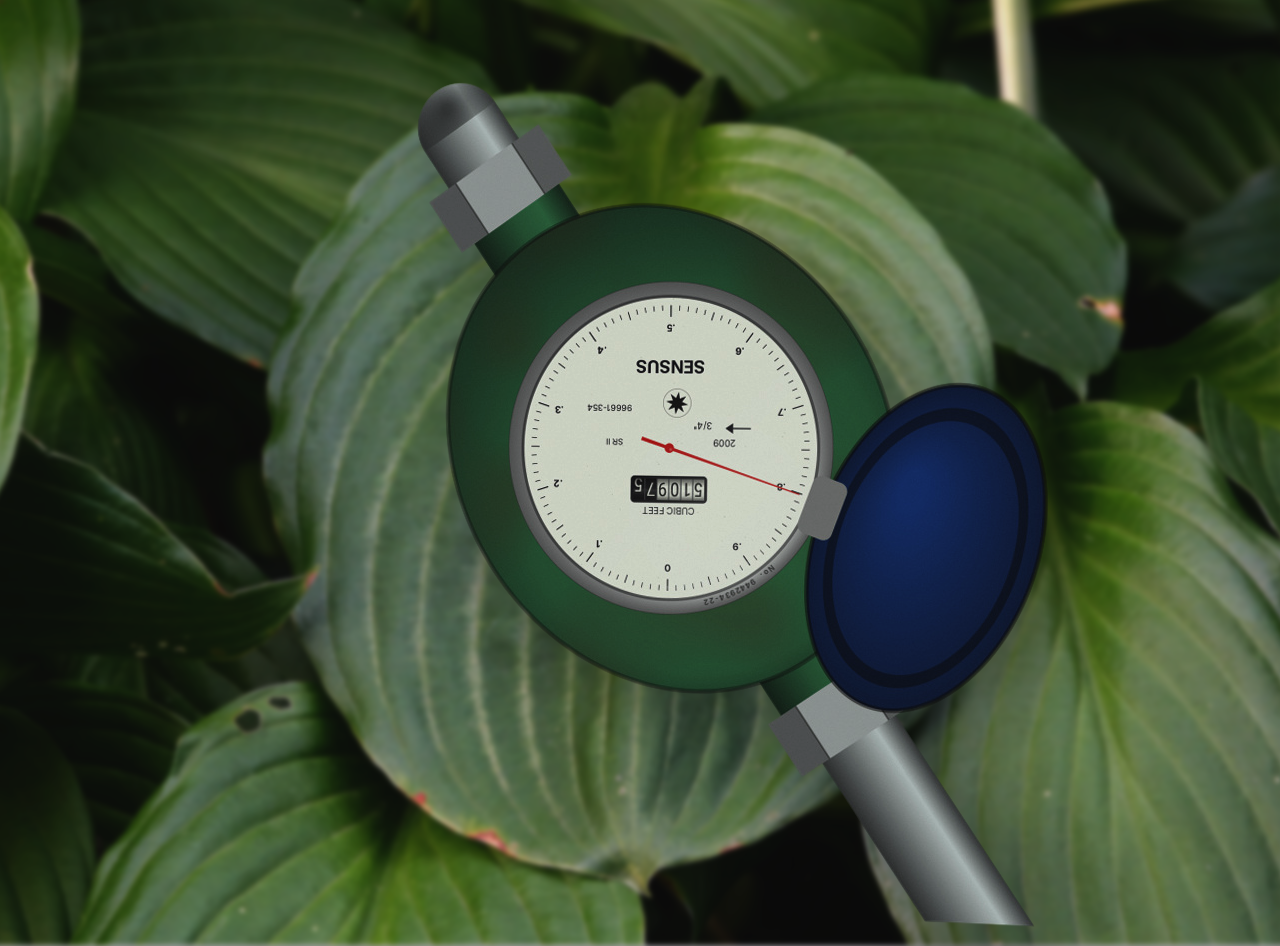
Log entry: 510974.80 ft³
